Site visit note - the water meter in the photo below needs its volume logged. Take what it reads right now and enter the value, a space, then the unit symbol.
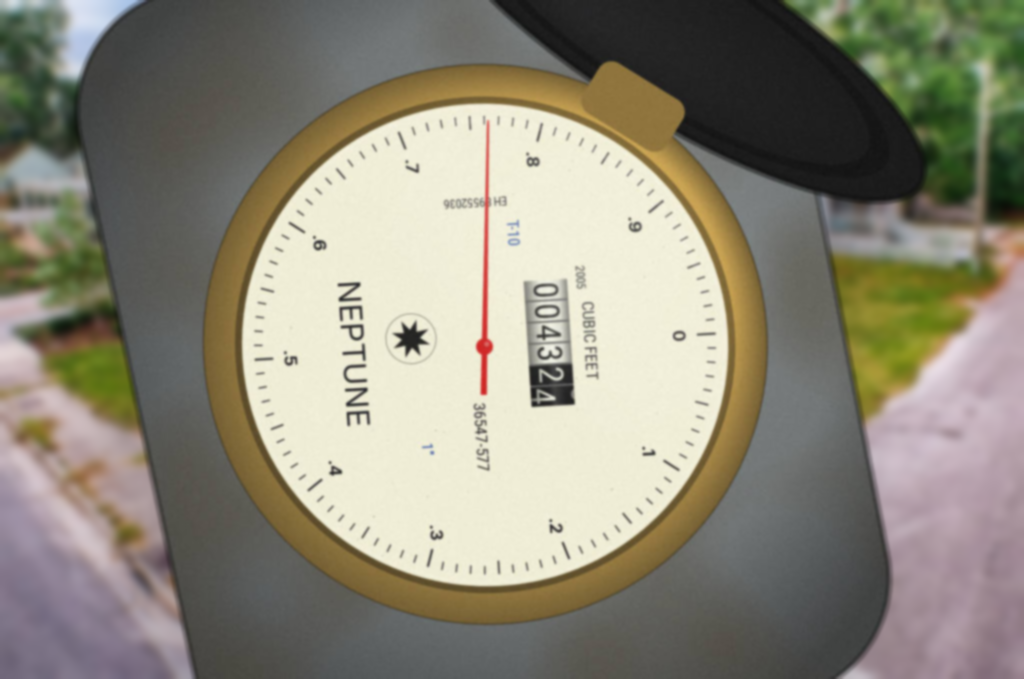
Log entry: 4323.76 ft³
